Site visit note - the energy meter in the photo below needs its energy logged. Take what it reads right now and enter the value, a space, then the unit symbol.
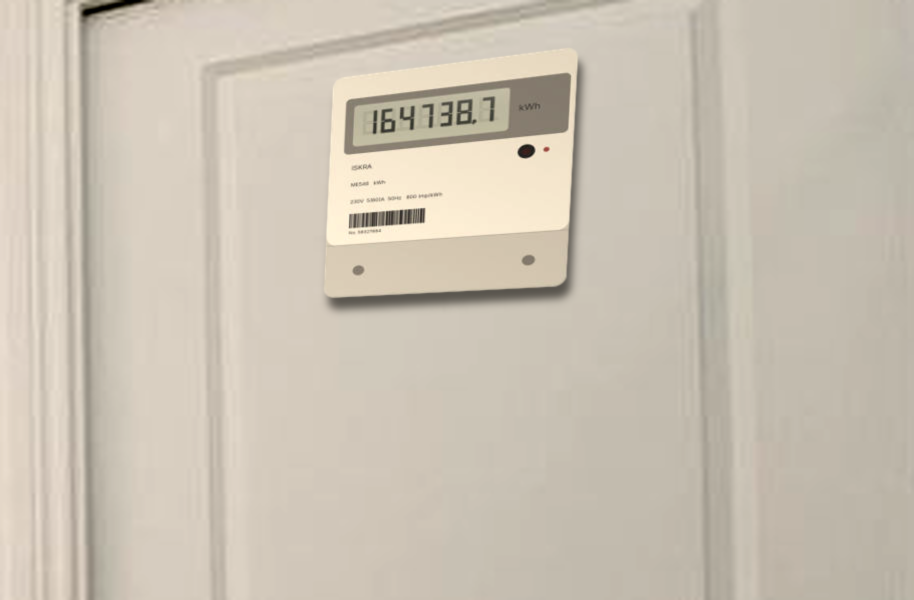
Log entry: 164738.7 kWh
